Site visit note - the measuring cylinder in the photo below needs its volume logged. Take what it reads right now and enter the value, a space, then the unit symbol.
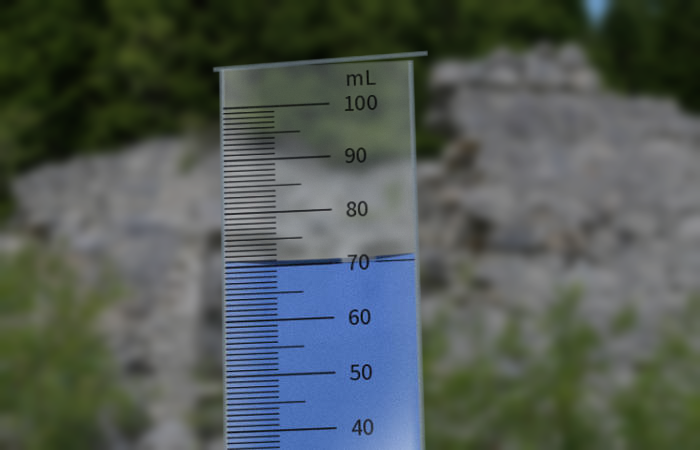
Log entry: 70 mL
